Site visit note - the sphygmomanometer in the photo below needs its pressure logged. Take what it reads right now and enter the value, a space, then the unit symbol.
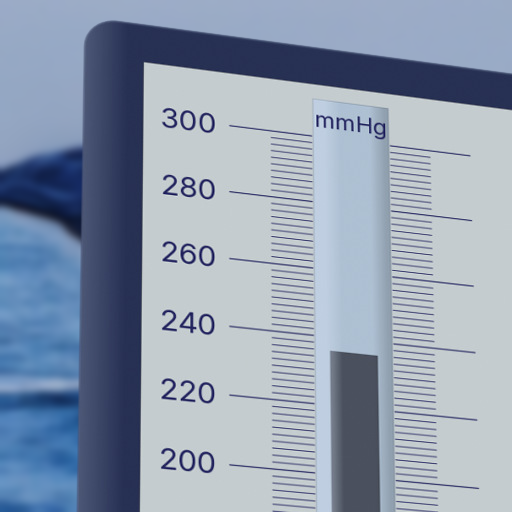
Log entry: 236 mmHg
